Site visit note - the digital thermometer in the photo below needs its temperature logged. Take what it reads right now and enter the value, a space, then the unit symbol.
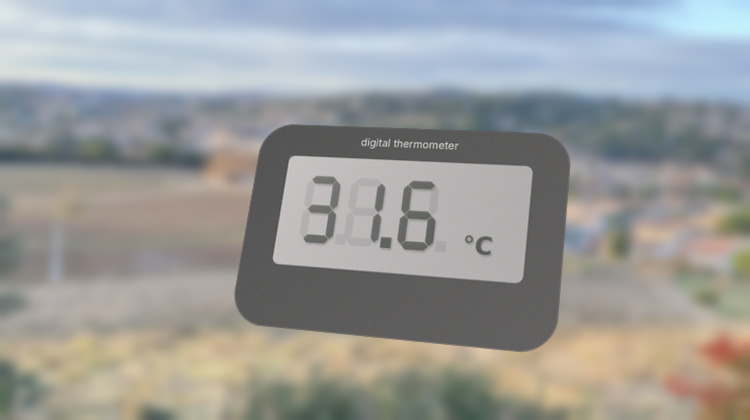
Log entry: 31.6 °C
